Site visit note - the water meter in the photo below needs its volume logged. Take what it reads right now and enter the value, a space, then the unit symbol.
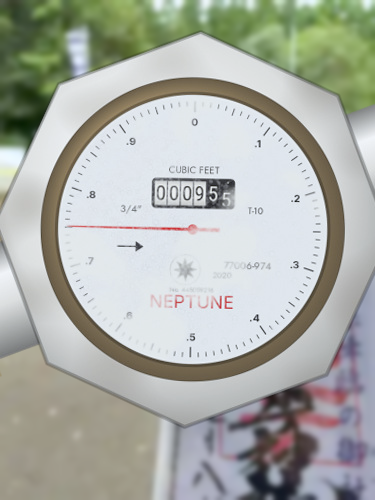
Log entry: 954.75 ft³
